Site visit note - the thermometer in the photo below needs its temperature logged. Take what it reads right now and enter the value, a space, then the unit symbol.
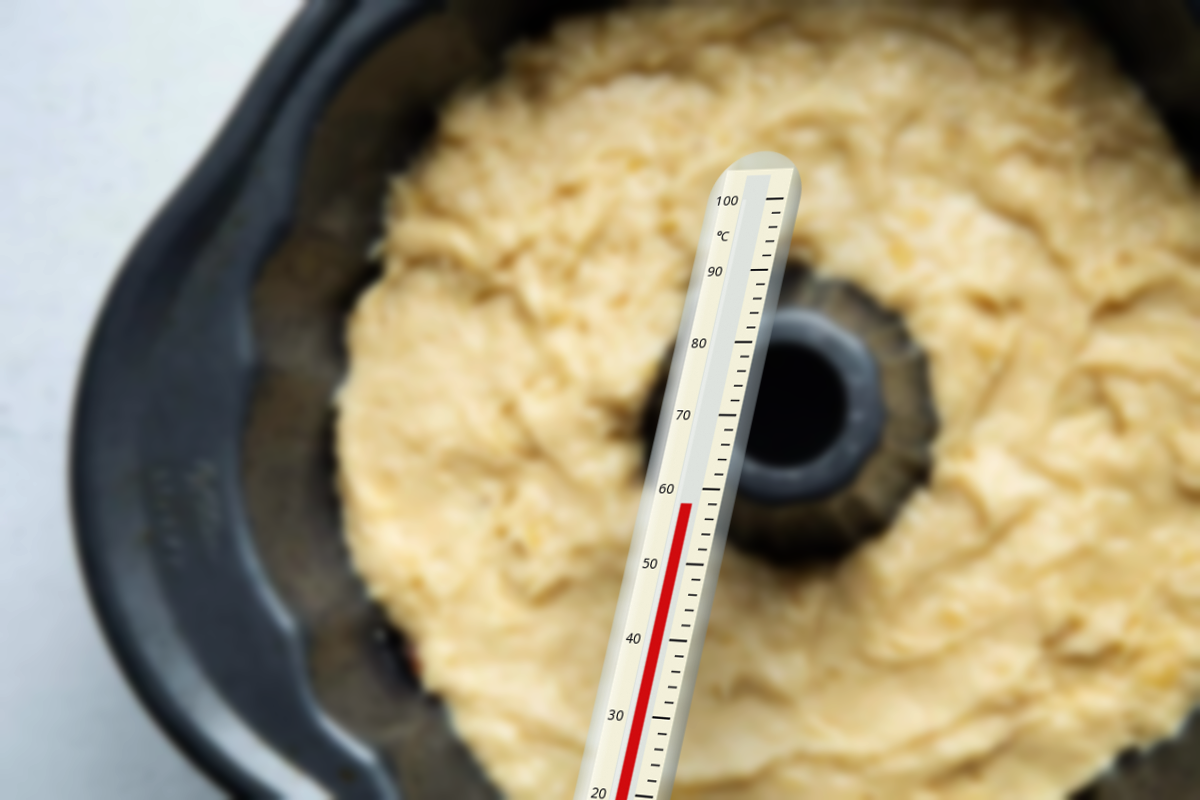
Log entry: 58 °C
